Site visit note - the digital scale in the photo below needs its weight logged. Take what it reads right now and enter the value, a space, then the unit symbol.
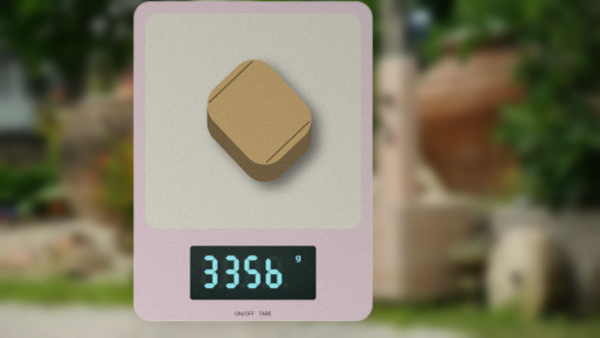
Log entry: 3356 g
